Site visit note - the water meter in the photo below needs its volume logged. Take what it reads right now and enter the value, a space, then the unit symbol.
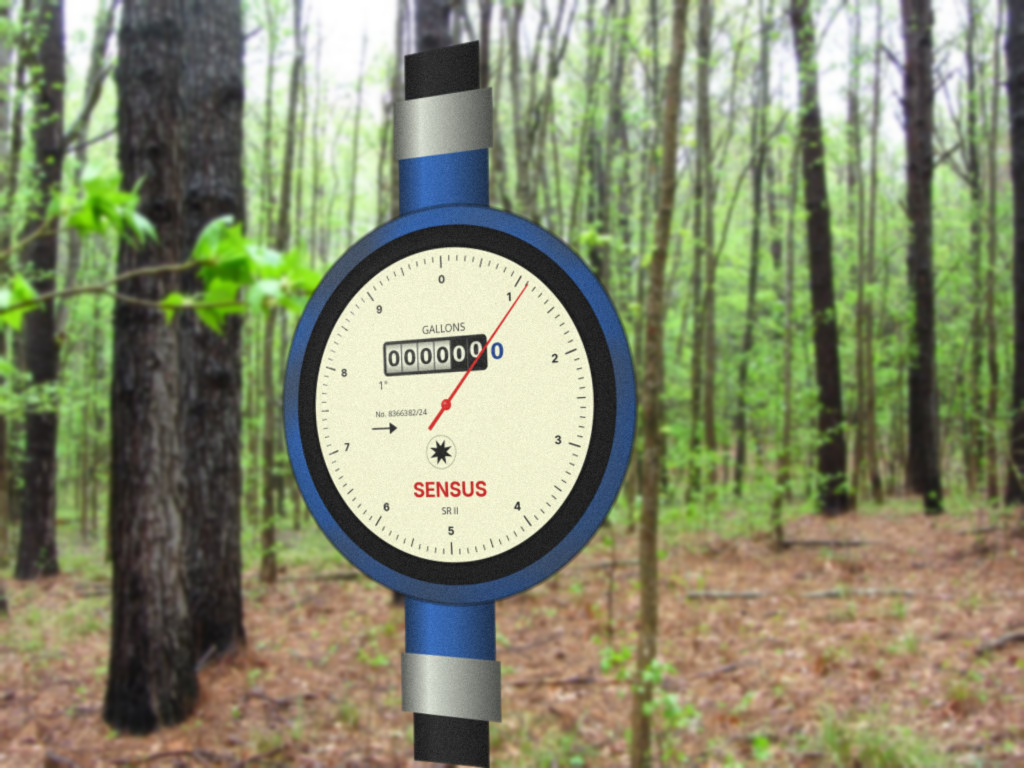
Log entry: 1.1 gal
